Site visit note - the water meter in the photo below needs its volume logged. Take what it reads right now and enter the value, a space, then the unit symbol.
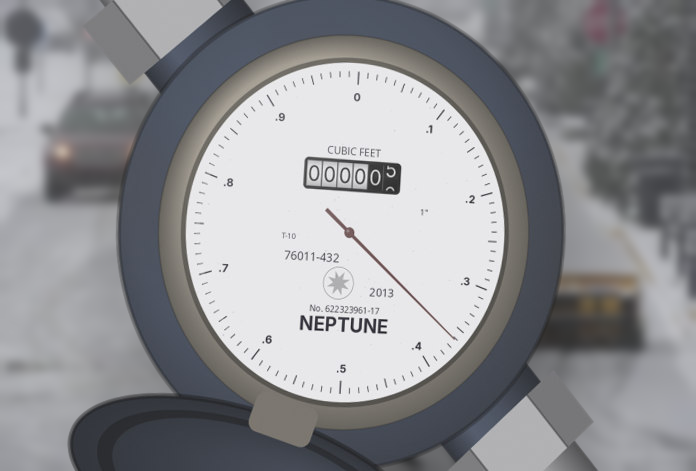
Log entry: 5.36 ft³
